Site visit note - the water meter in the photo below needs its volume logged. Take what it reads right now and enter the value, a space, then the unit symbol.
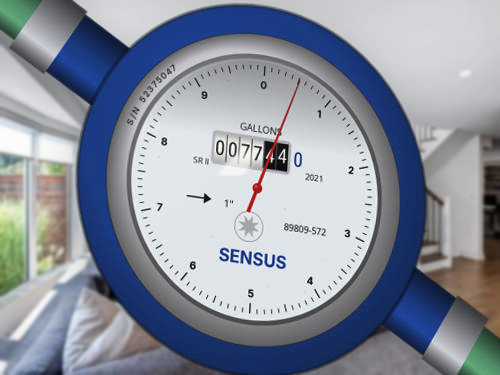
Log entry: 77440.5 gal
